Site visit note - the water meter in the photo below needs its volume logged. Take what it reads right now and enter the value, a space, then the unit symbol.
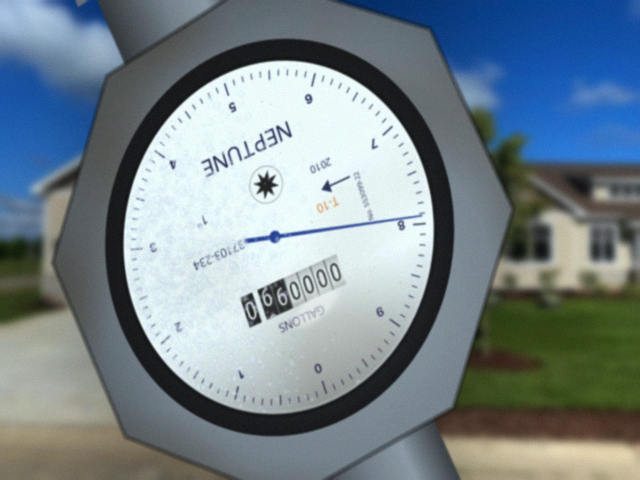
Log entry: 987.9 gal
